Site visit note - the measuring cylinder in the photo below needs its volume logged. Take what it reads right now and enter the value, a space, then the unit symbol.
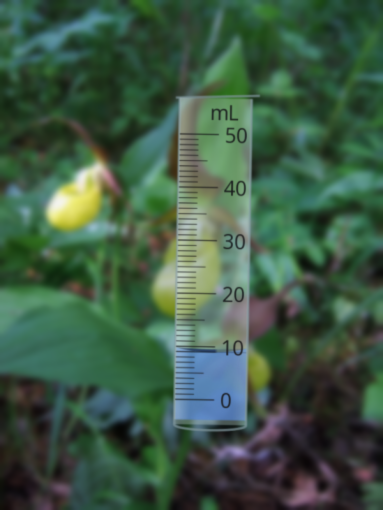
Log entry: 9 mL
